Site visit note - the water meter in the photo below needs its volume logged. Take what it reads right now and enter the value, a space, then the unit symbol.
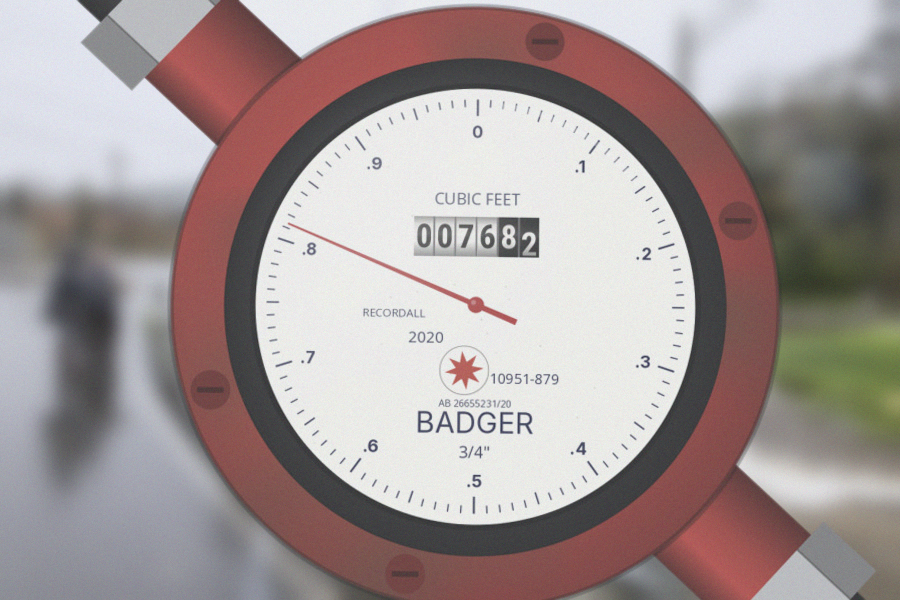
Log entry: 7681.81 ft³
